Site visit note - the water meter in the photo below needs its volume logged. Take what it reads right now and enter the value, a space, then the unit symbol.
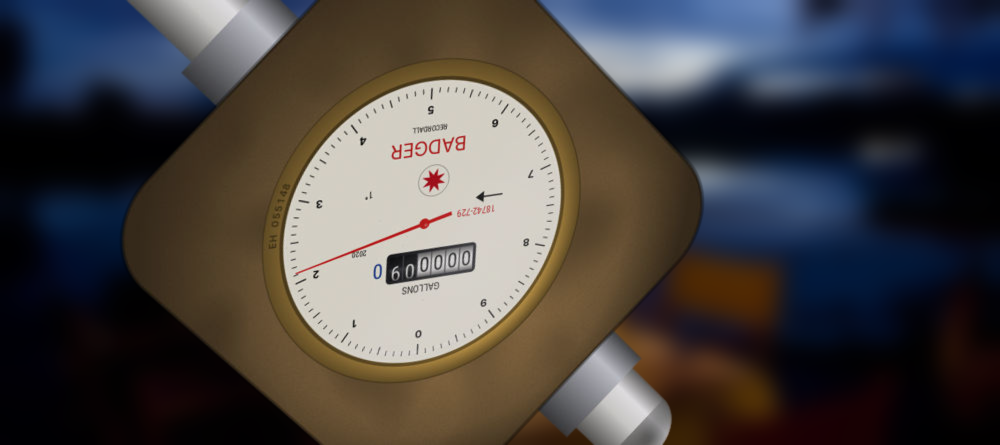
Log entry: 92.1 gal
